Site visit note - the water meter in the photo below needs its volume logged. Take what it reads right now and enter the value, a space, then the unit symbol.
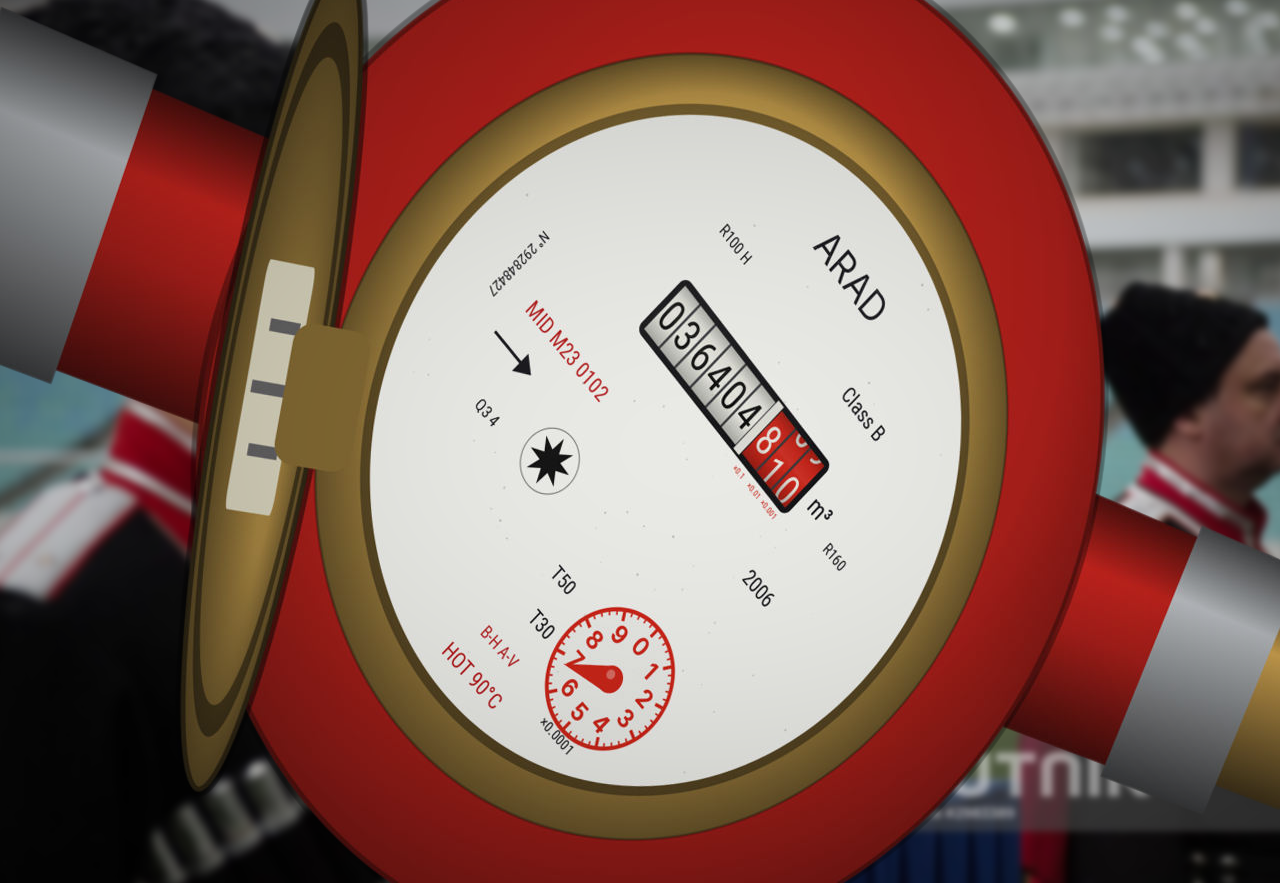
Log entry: 36404.8096 m³
